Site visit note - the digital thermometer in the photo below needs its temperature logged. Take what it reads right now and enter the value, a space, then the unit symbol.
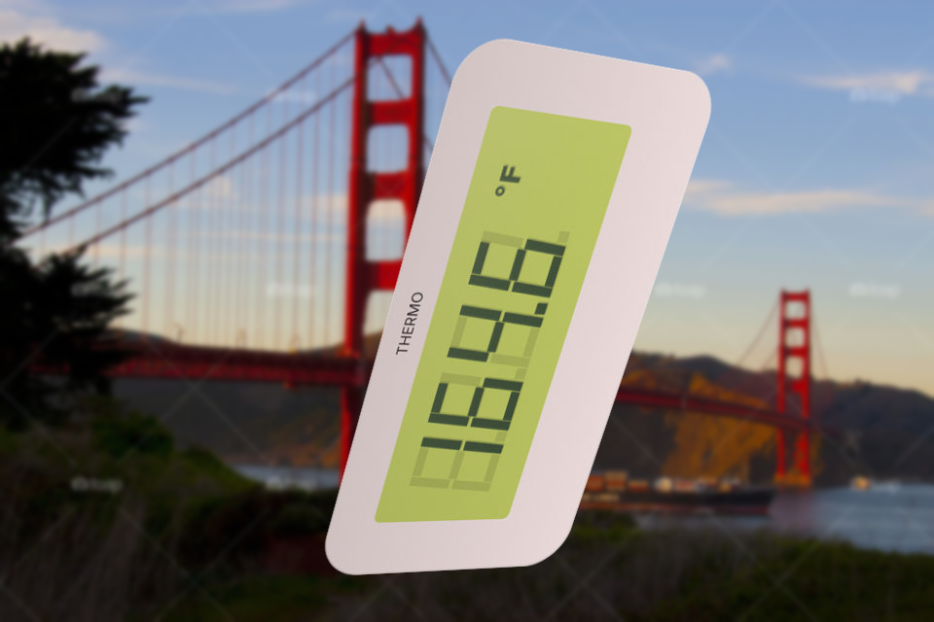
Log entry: 164.6 °F
